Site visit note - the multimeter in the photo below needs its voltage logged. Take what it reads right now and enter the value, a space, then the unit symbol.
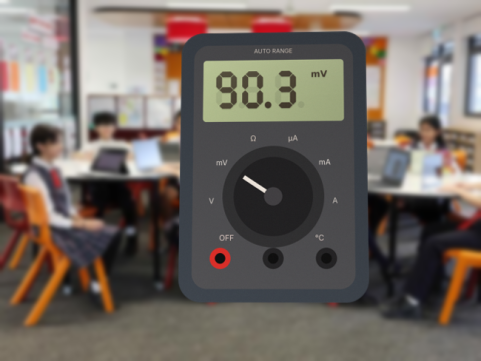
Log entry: 90.3 mV
